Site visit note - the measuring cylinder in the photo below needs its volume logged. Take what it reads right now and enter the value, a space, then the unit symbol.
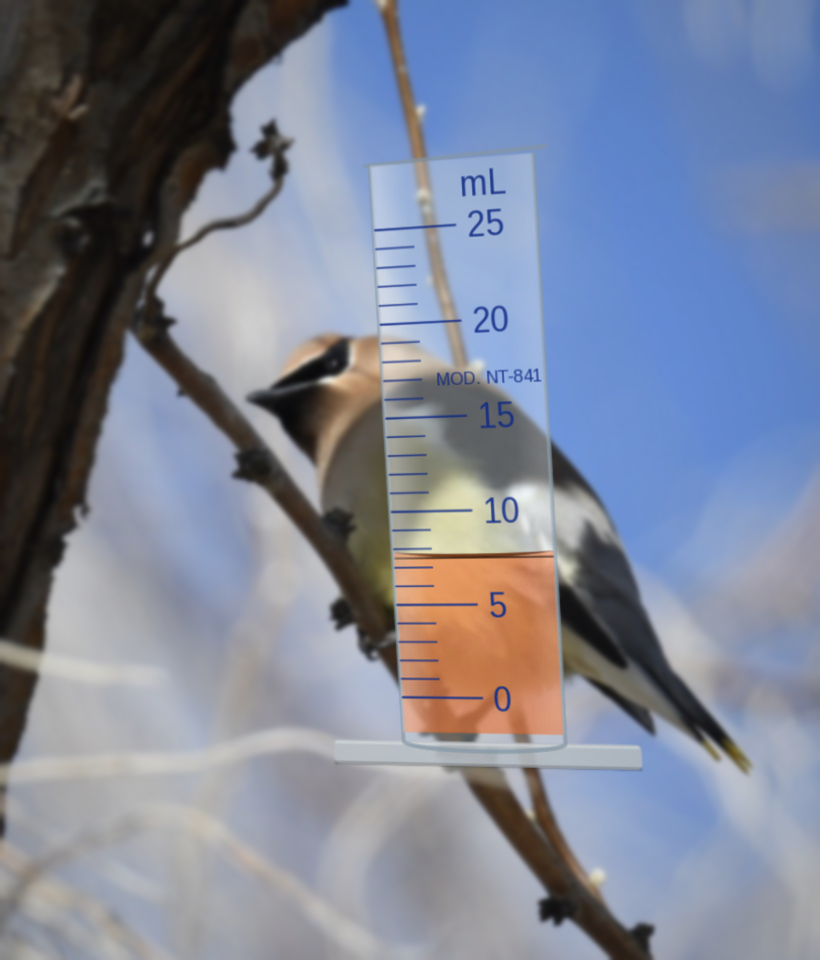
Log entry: 7.5 mL
